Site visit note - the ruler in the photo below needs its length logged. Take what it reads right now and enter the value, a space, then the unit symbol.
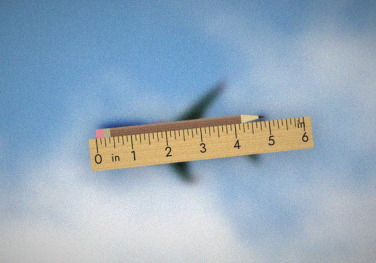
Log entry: 4.875 in
